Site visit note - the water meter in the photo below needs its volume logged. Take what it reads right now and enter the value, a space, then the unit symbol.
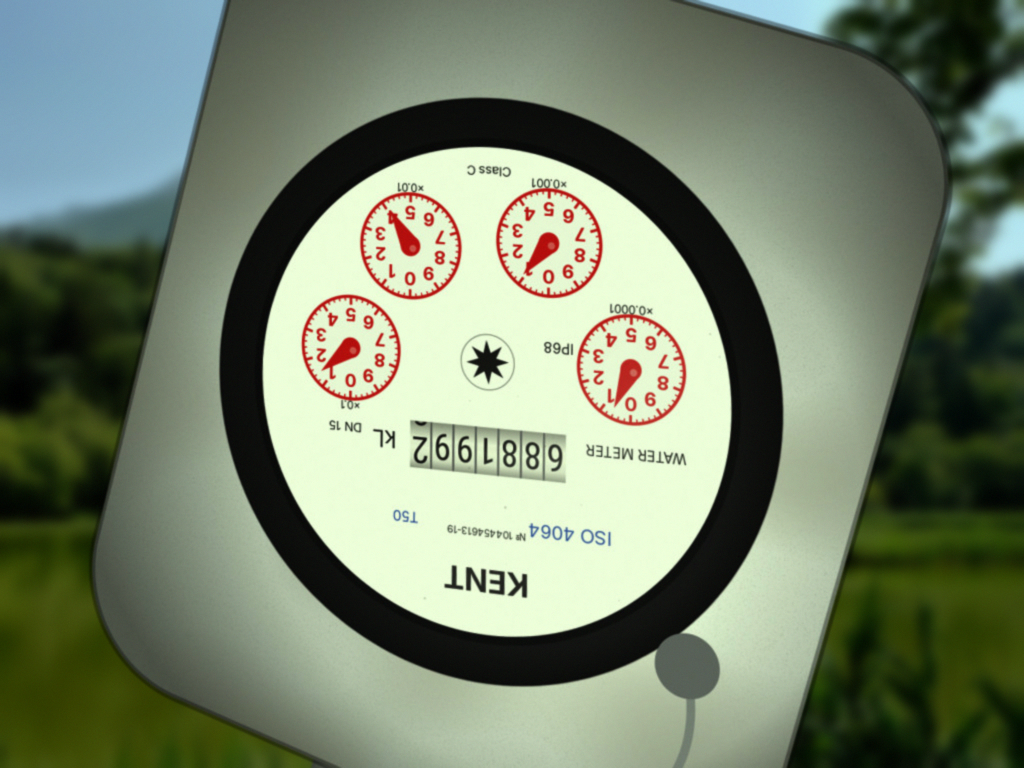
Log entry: 6881992.1410 kL
